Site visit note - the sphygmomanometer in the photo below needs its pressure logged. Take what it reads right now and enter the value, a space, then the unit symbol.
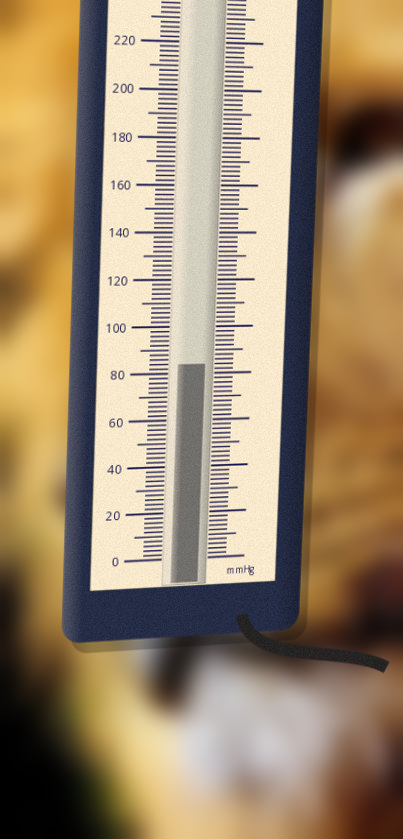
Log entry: 84 mmHg
